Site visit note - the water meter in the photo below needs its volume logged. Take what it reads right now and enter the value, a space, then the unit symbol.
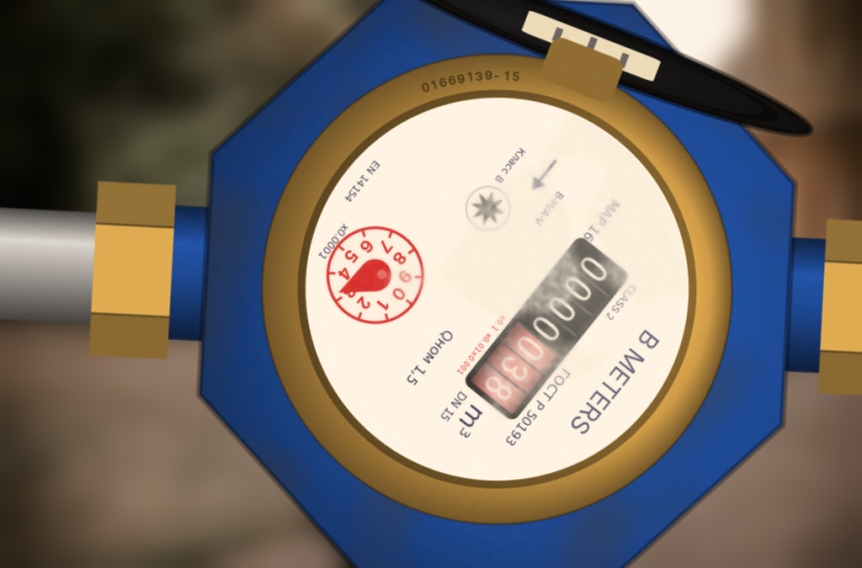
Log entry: 0.0383 m³
